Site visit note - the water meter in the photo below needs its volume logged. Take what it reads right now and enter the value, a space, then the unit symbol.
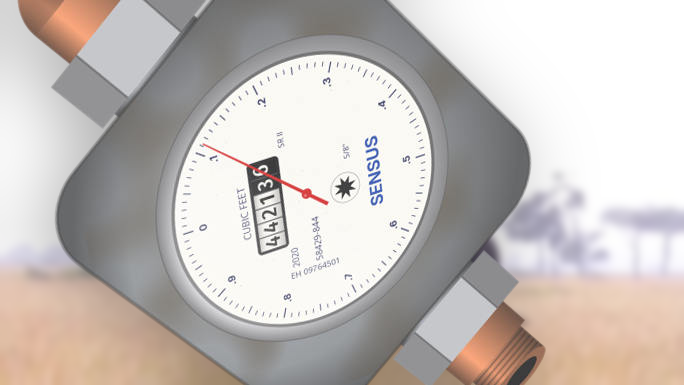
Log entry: 442136.11 ft³
